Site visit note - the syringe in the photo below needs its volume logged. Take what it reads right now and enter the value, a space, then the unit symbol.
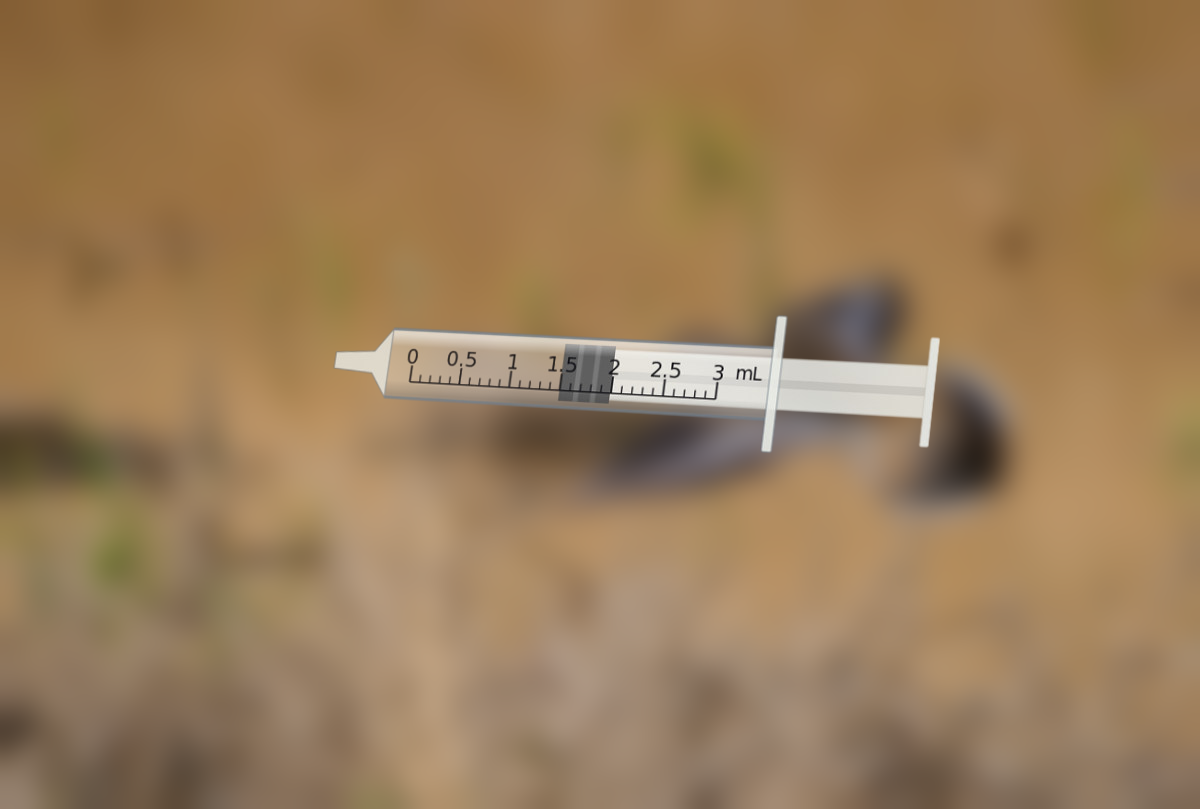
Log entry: 1.5 mL
